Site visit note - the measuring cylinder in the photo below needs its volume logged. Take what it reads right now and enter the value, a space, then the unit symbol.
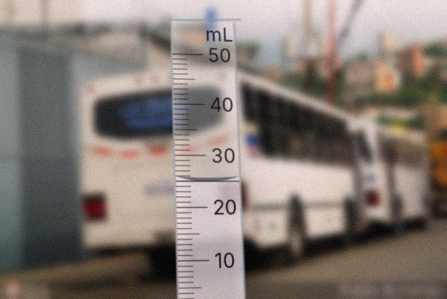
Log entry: 25 mL
